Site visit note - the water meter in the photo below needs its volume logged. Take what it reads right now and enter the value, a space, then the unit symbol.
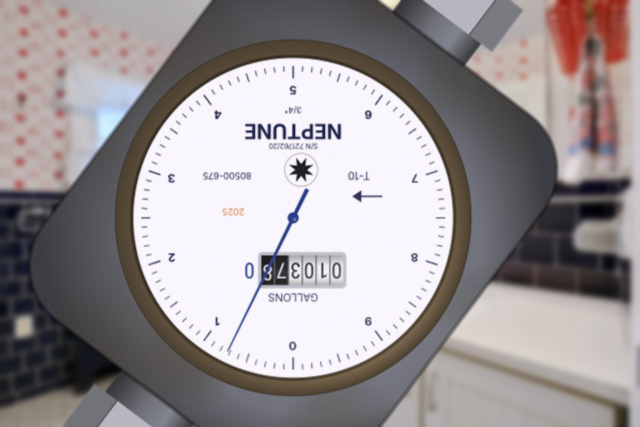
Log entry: 103780.7 gal
